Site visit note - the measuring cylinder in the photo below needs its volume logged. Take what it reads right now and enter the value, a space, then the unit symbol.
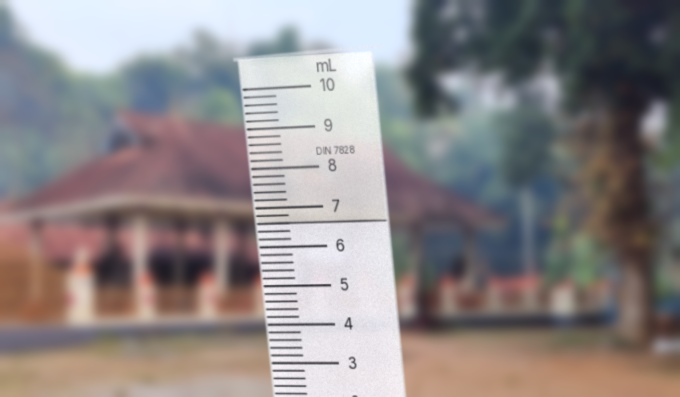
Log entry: 6.6 mL
